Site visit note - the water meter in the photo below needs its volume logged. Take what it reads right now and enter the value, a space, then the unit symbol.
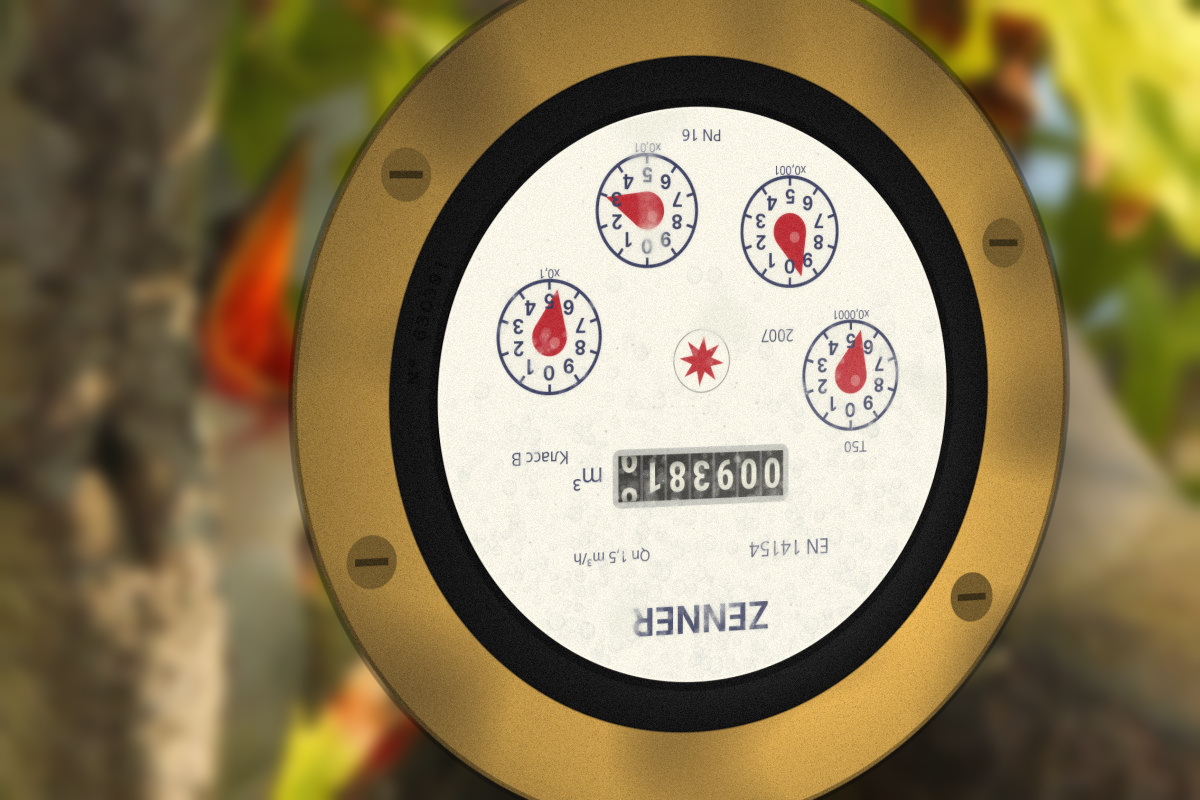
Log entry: 93818.5295 m³
